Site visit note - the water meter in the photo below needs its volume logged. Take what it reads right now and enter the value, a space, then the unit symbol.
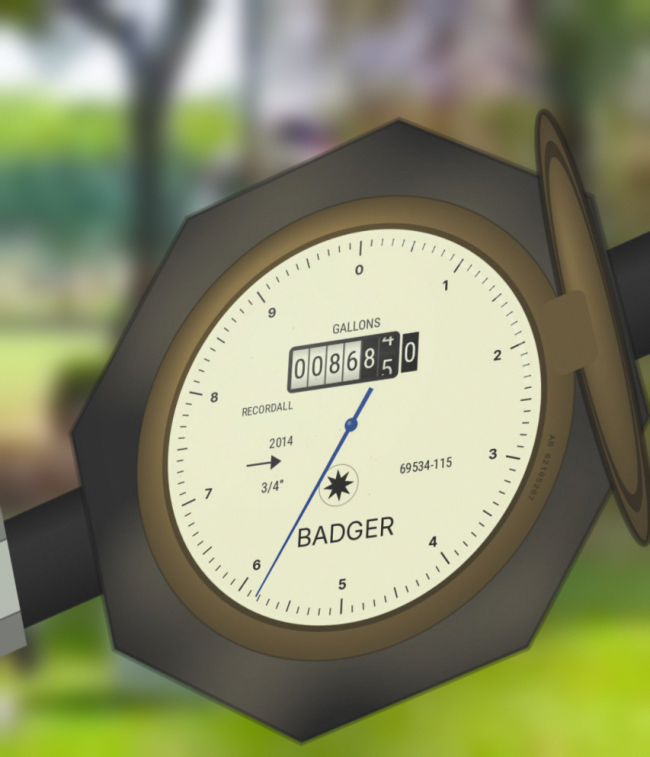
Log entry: 86845.8 gal
